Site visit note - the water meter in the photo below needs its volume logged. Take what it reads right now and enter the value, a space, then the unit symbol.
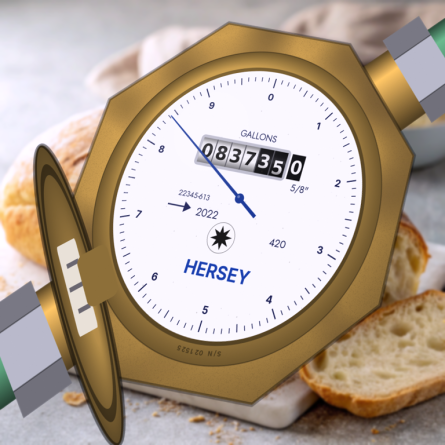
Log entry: 837348.4 gal
